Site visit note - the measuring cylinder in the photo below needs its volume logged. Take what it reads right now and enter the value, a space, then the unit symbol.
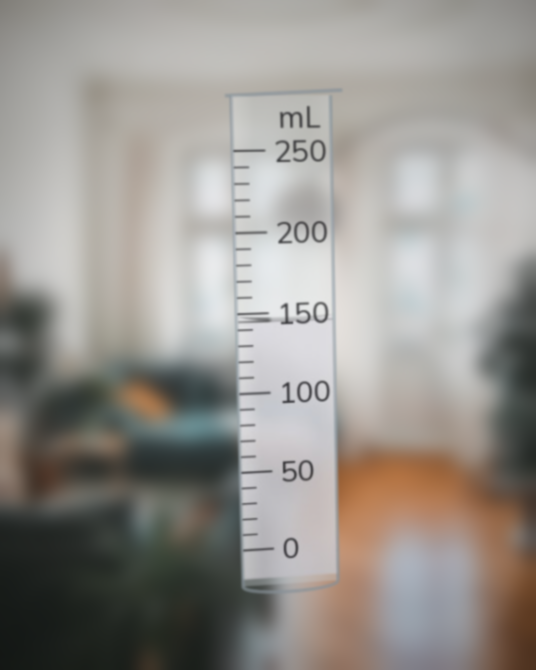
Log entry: 145 mL
